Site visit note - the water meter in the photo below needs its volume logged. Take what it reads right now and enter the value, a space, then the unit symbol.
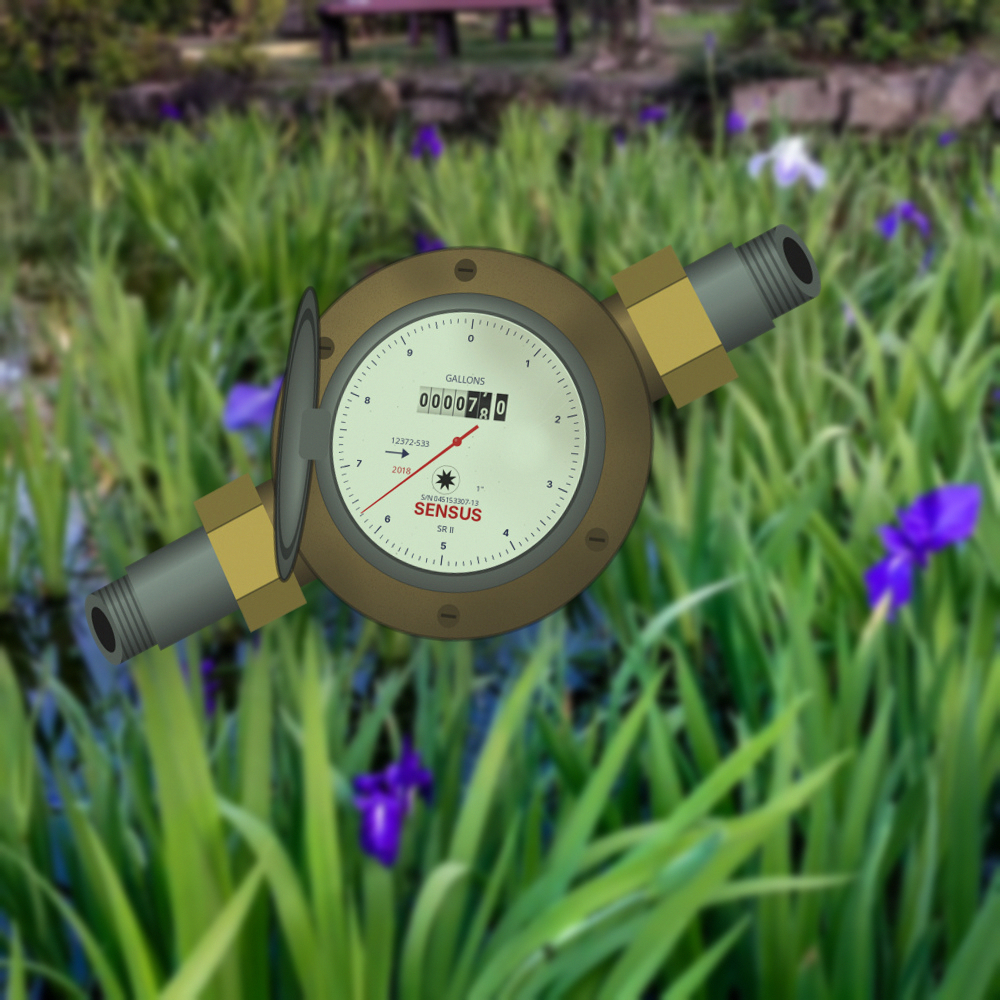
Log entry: 776.3 gal
